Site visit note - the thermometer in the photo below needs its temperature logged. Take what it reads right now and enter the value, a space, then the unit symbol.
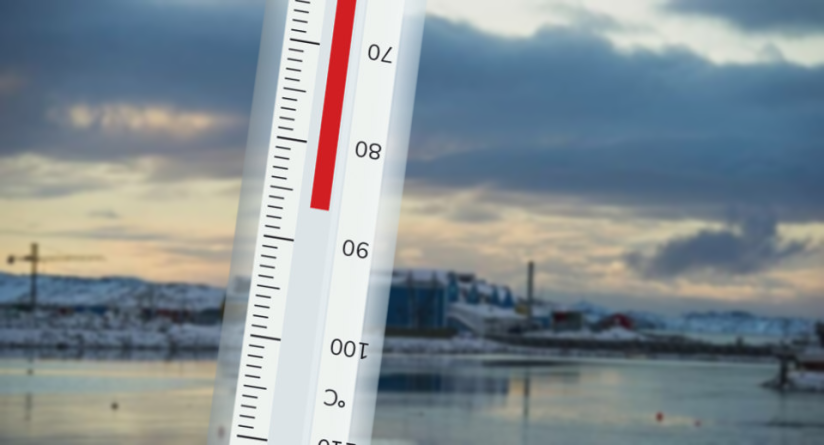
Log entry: 86.5 °C
